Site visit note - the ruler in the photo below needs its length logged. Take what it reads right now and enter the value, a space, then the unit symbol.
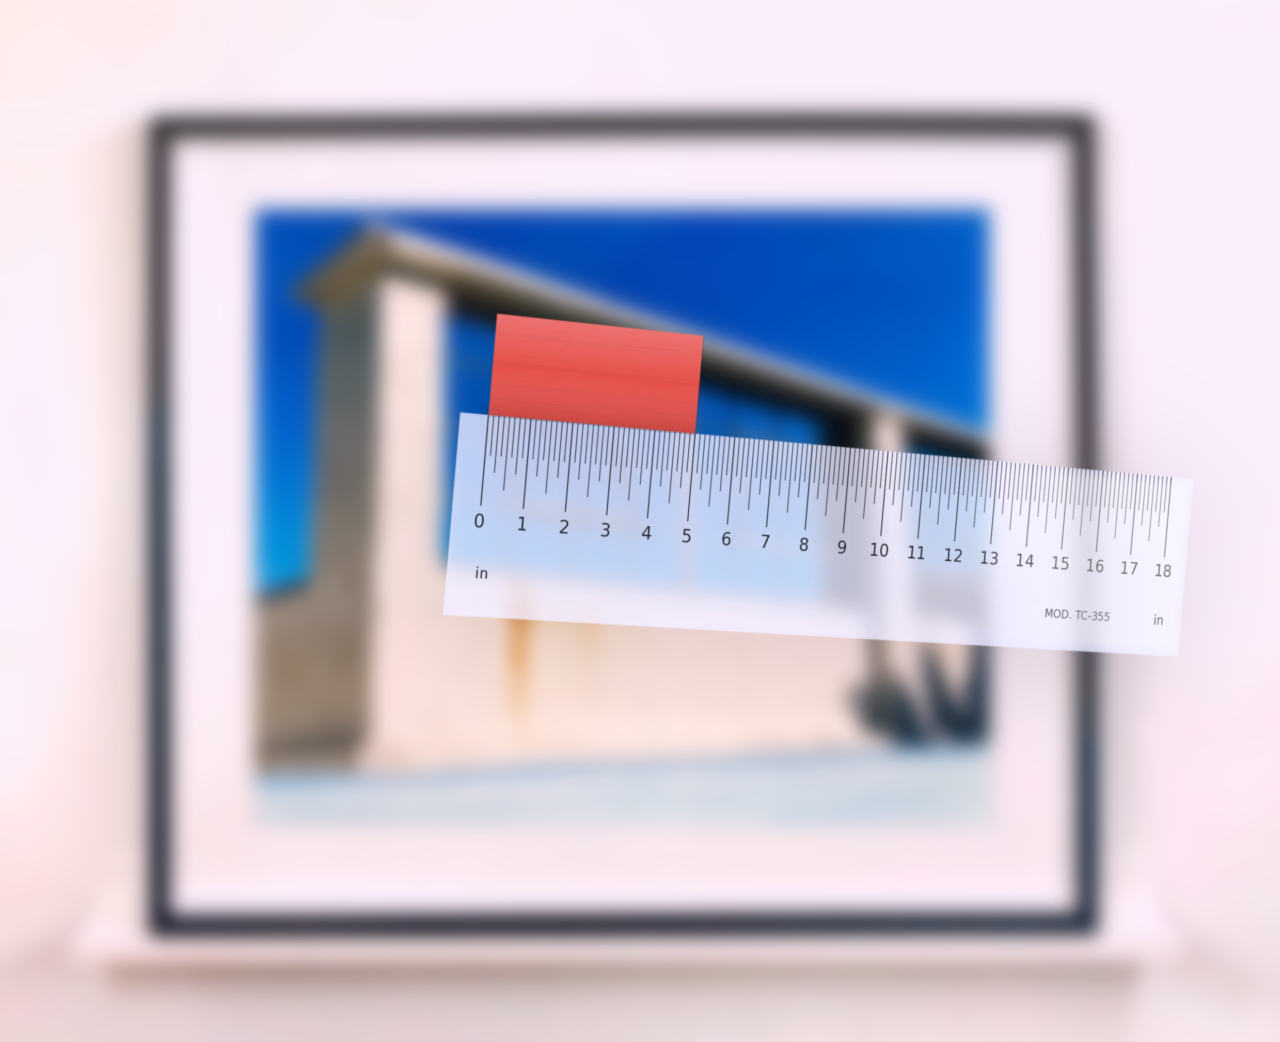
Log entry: 5 in
